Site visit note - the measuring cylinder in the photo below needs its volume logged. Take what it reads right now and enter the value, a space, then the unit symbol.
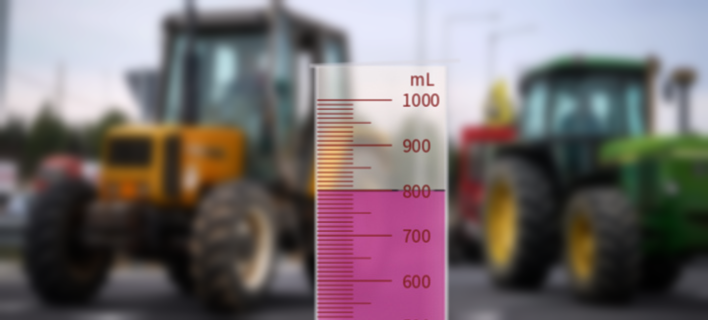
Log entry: 800 mL
